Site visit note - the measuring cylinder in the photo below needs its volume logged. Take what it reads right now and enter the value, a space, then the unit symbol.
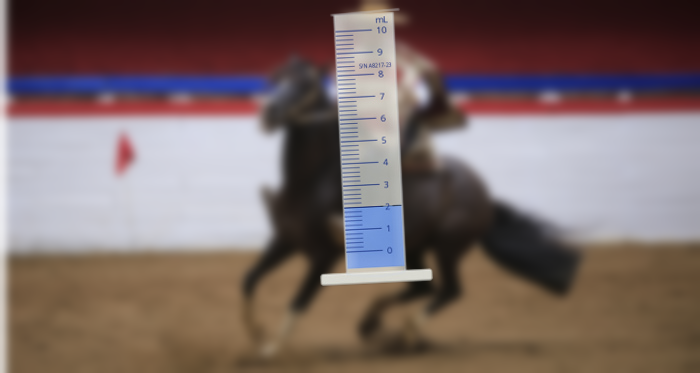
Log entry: 2 mL
